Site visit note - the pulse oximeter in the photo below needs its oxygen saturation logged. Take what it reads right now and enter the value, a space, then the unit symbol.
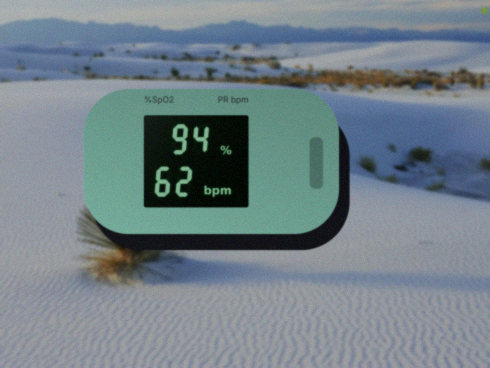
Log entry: 94 %
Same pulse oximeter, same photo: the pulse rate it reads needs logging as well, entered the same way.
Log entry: 62 bpm
